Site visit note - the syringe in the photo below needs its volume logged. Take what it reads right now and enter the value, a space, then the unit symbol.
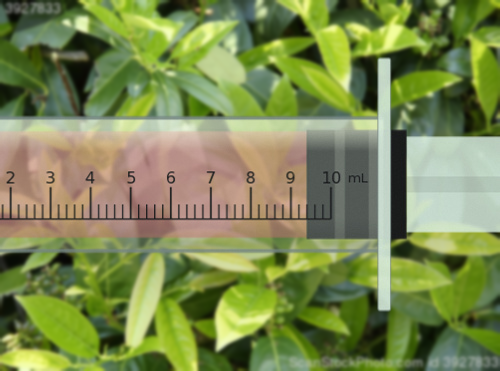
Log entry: 9.4 mL
